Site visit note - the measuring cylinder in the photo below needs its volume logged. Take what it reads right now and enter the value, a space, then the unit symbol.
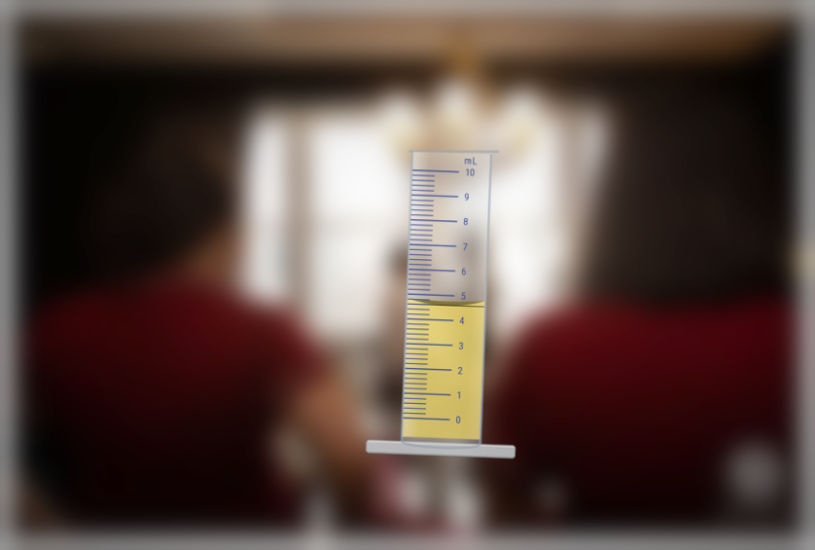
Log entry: 4.6 mL
